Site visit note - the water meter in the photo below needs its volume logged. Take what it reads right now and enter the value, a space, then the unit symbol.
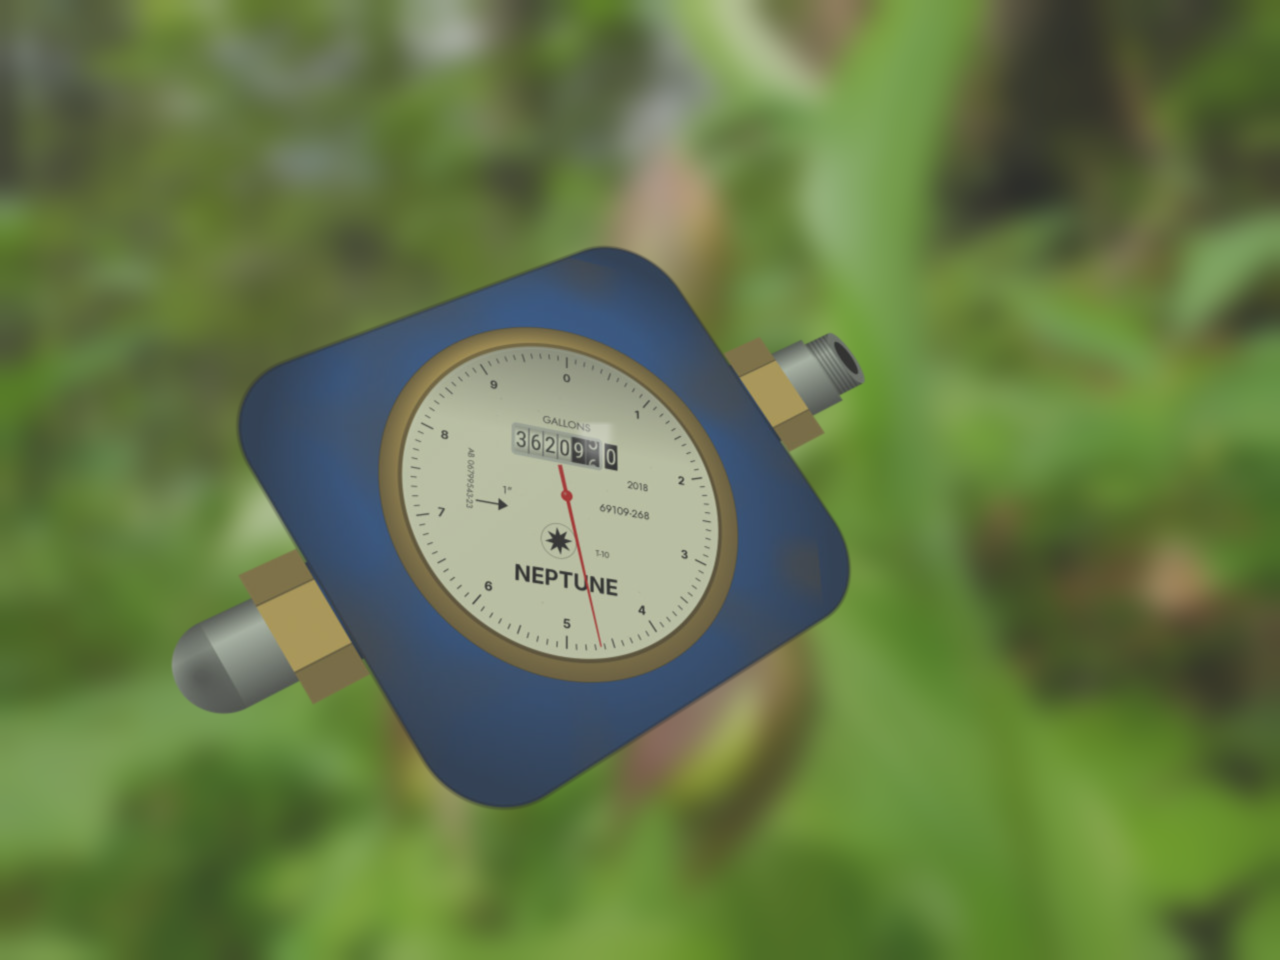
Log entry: 3620954.6 gal
